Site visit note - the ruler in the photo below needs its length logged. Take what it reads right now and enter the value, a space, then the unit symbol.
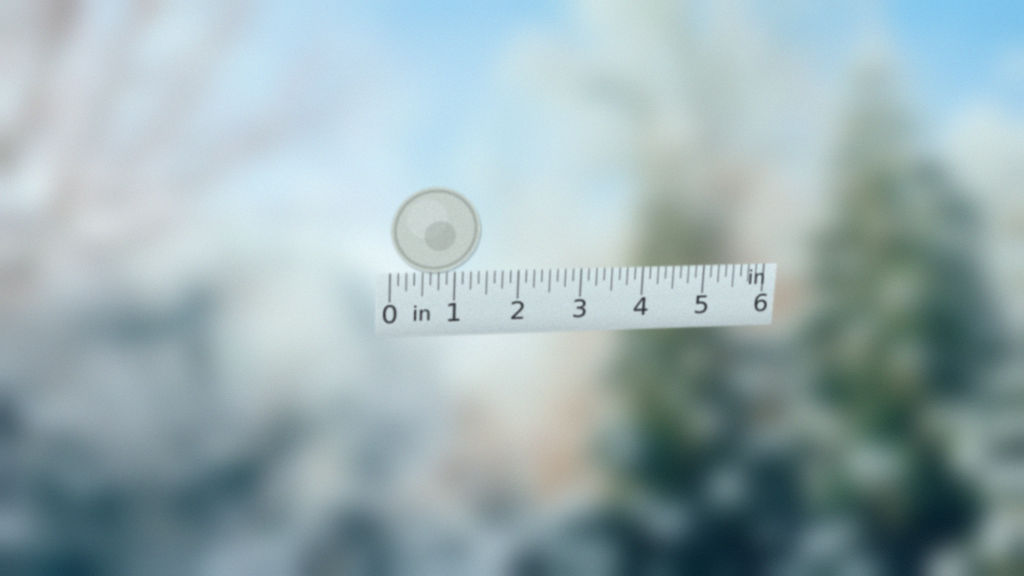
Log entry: 1.375 in
